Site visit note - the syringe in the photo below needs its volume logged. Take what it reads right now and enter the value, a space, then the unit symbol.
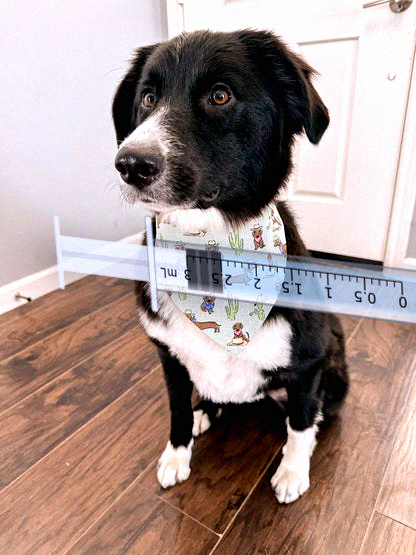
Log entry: 2.5 mL
